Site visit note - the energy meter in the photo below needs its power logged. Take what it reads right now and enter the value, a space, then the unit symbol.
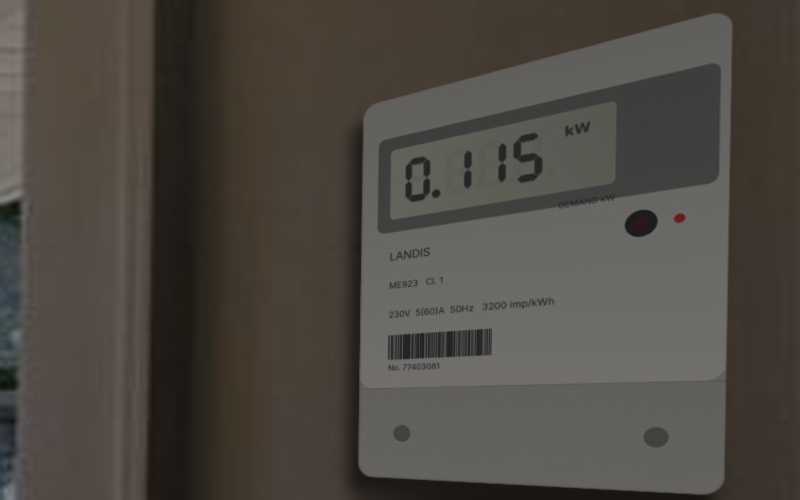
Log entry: 0.115 kW
